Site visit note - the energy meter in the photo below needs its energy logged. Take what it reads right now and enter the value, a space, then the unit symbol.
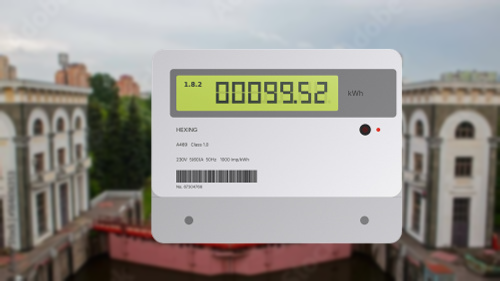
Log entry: 99.52 kWh
